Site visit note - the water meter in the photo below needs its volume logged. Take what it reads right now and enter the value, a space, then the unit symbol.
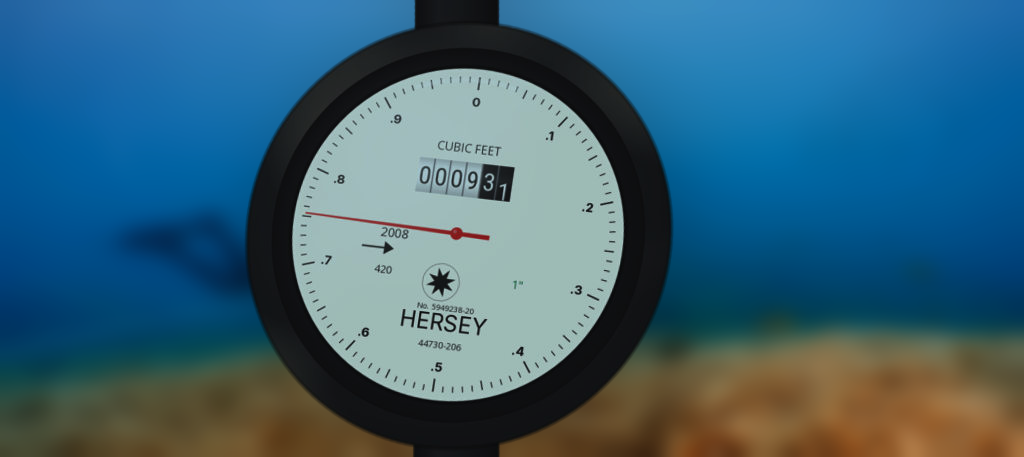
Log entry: 930.75 ft³
